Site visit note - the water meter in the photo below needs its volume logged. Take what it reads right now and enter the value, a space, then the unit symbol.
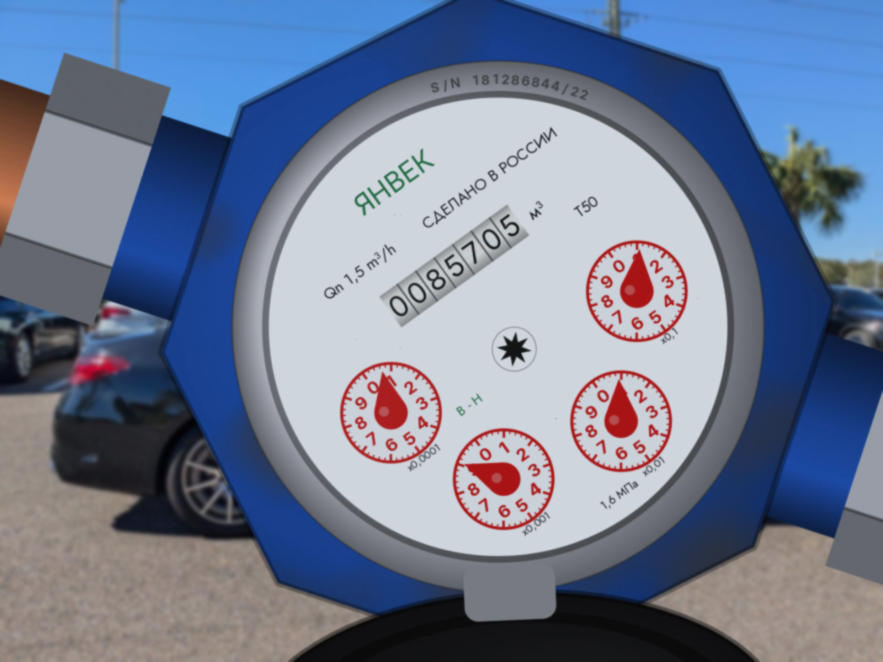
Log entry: 85705.1090 m³
